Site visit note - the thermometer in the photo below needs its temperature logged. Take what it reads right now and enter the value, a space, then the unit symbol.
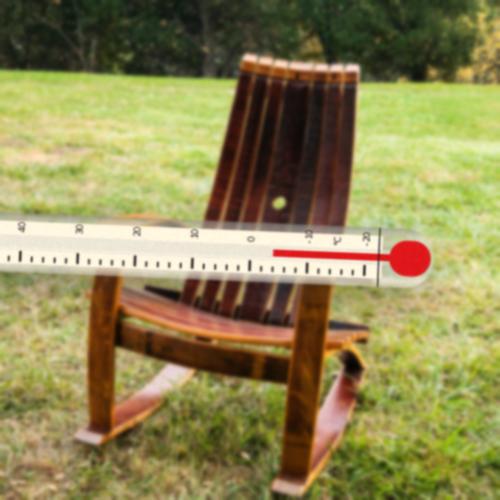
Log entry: -4 °C
